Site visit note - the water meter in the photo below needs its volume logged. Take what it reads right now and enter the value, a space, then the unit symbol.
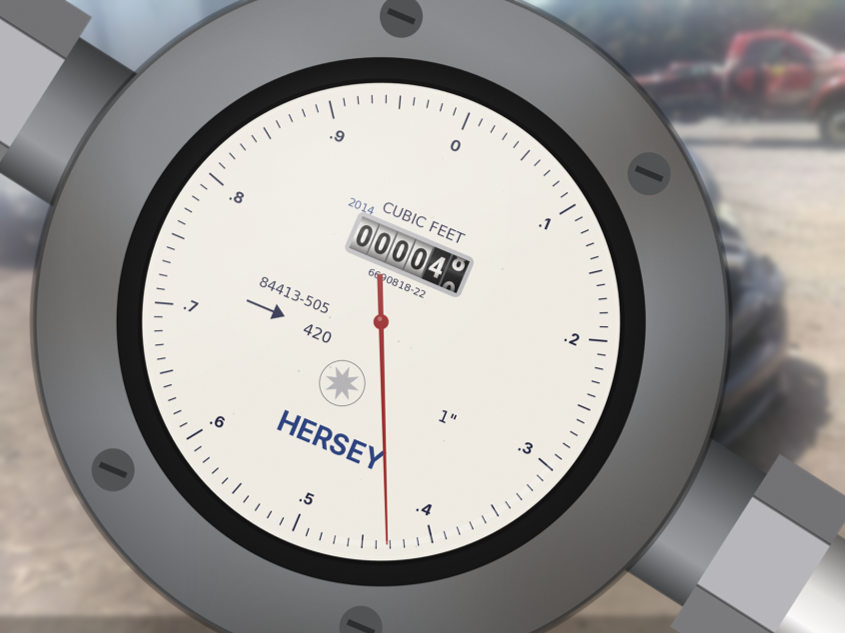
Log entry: 48.43 ft³
